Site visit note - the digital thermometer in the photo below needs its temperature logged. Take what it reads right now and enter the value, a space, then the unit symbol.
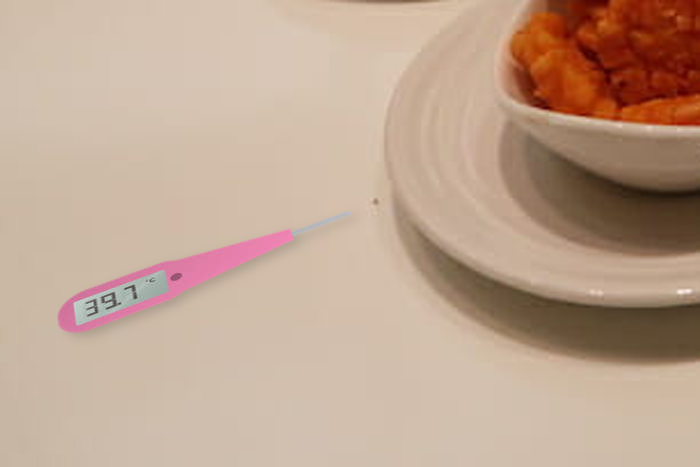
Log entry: 39.7 °C
